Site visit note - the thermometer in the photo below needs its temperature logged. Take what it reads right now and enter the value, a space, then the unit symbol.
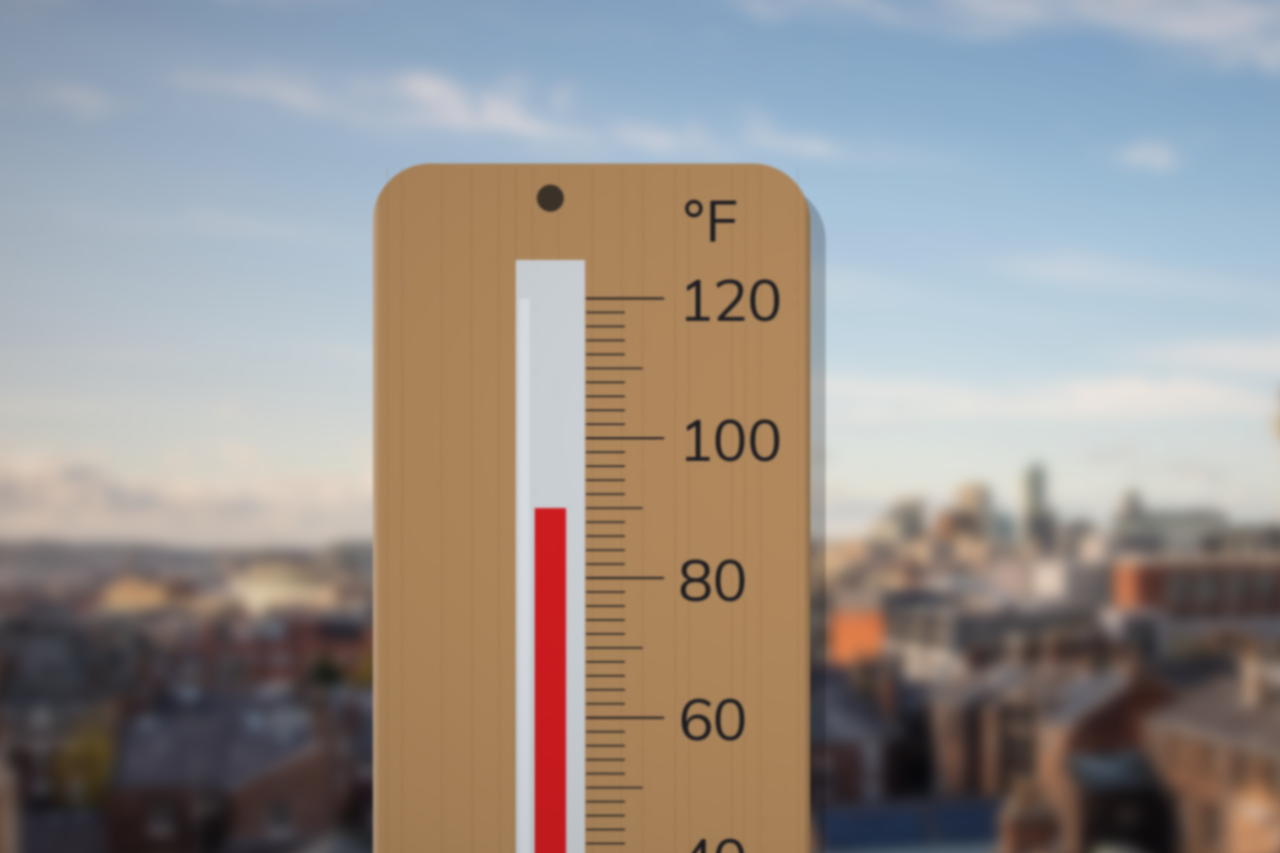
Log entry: 90 °F
